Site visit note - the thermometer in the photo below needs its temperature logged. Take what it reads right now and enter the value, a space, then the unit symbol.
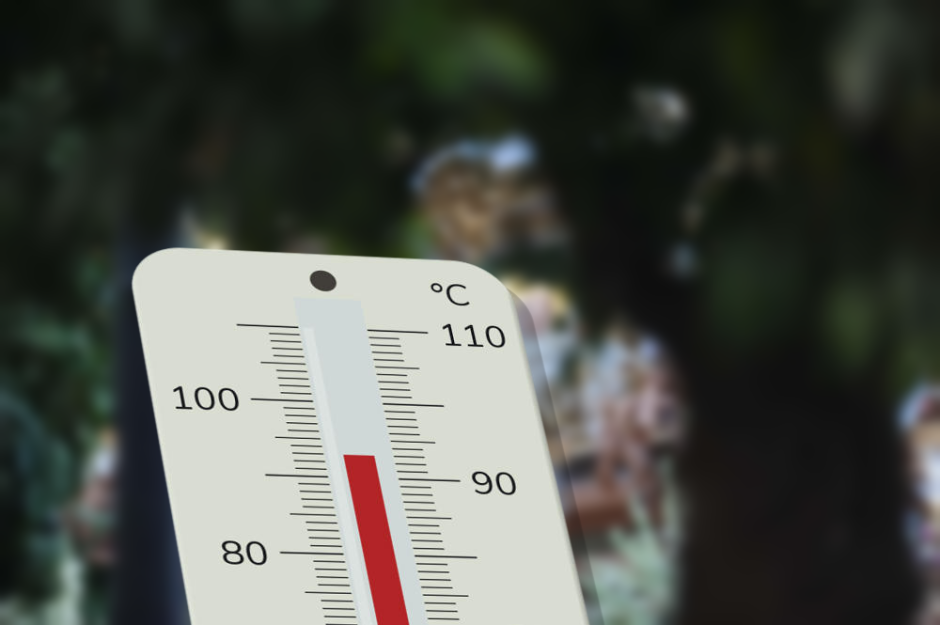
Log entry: 93 °C
